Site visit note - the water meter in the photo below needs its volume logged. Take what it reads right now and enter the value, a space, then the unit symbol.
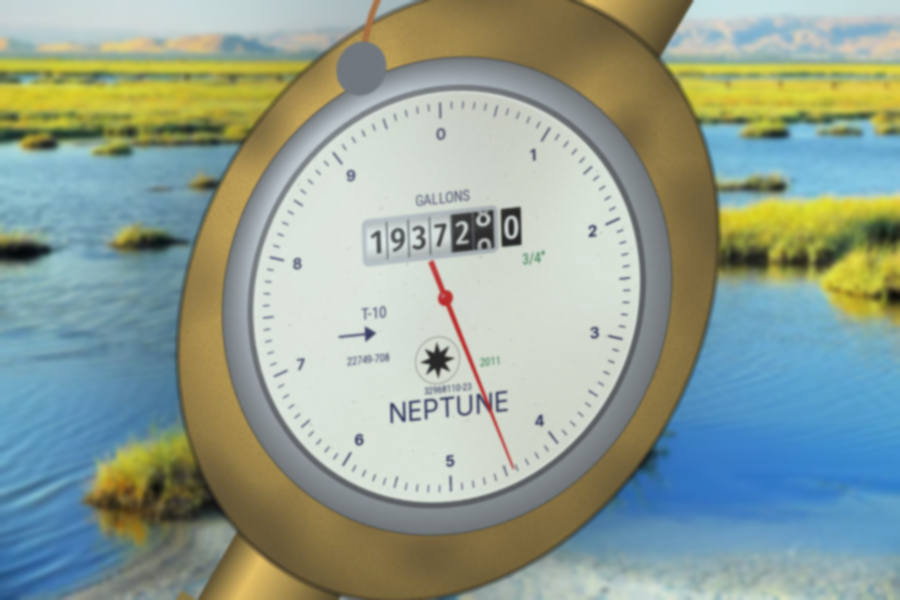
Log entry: 1937284.4 gal
